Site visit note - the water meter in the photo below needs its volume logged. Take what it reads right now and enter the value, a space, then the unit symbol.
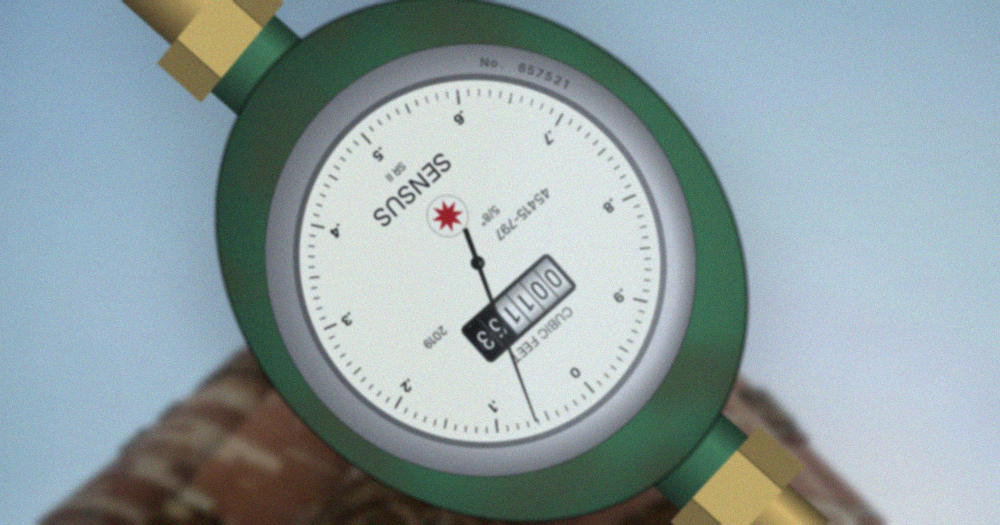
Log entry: 1153.06 ft³
